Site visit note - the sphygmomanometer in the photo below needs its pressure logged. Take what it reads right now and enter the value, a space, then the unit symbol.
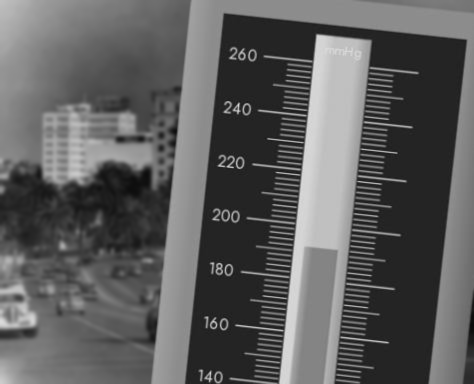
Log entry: 192 mmHg
